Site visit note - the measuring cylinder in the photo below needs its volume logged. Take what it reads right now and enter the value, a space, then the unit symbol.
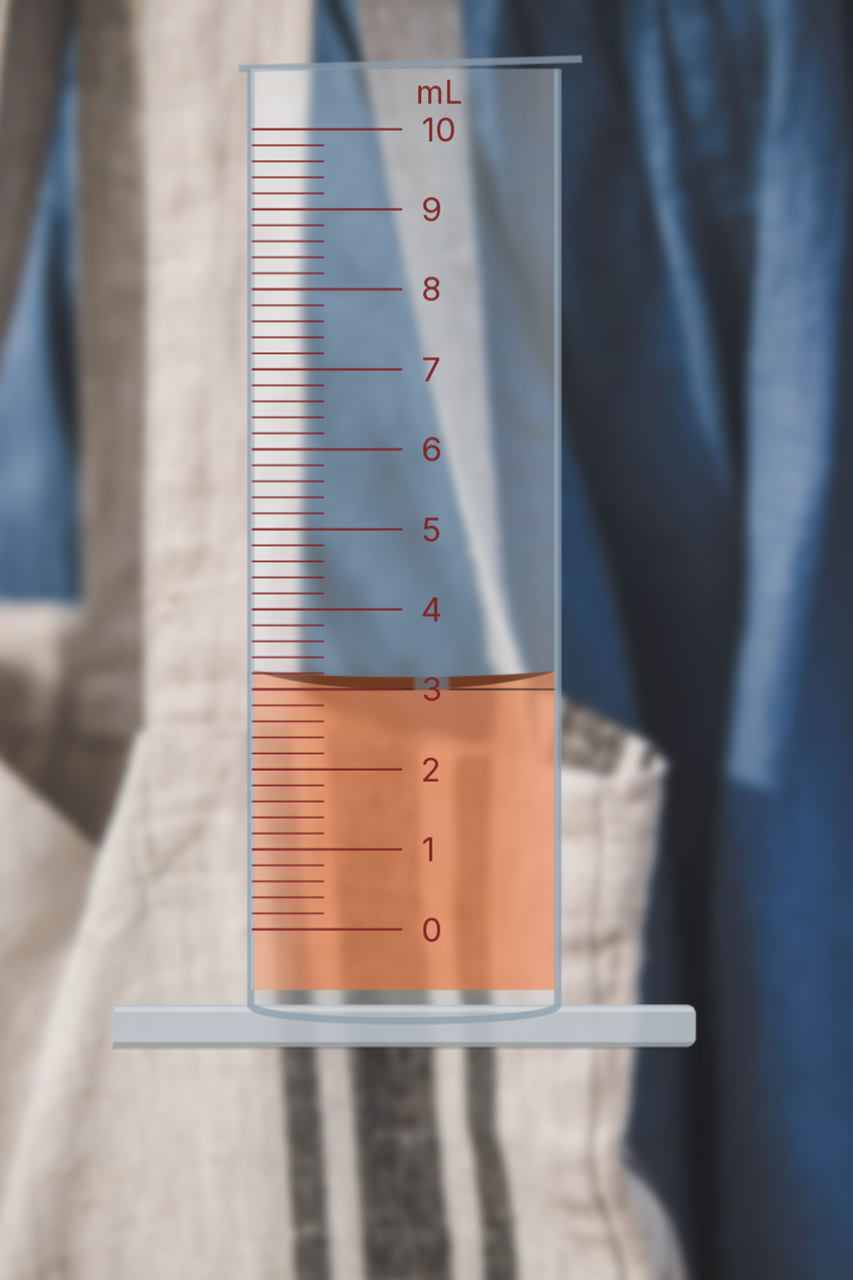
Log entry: 3 mL
